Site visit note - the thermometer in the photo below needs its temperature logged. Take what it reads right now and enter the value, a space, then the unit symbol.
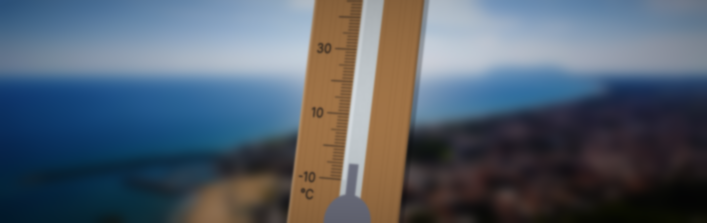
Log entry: -5 °C
